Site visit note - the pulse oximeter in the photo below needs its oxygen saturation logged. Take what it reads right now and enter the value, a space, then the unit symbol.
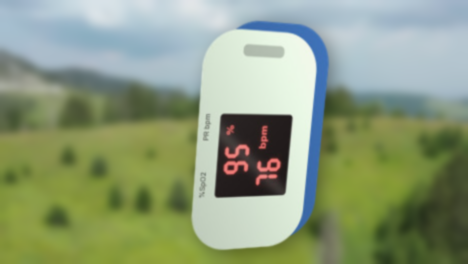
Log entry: 95 %
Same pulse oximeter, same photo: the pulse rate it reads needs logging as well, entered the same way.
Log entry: 76 bpm
